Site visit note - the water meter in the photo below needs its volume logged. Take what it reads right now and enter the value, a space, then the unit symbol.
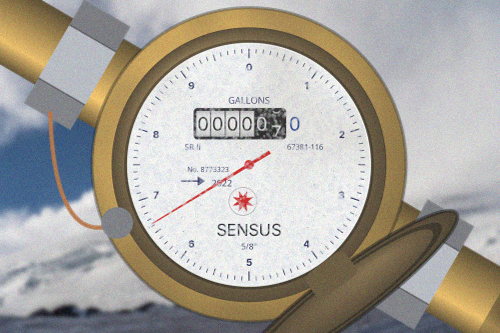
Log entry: 66.6 gal
